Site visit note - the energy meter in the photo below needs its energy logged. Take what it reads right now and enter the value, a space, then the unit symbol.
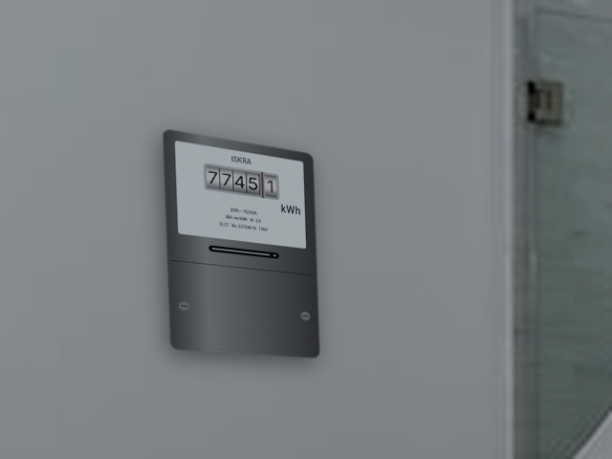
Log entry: 7745.1 kWh
